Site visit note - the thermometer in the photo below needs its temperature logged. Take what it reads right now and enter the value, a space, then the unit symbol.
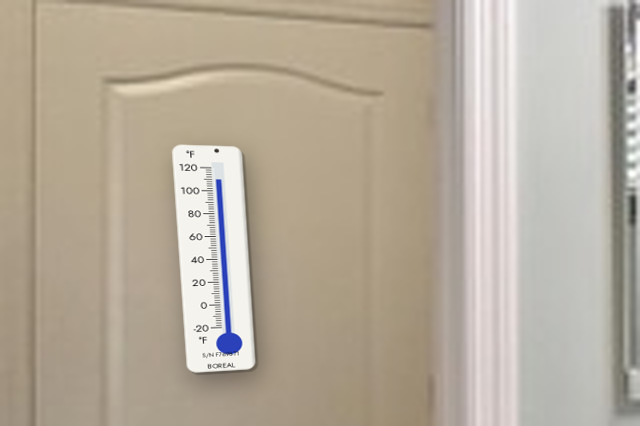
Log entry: 110 °F
